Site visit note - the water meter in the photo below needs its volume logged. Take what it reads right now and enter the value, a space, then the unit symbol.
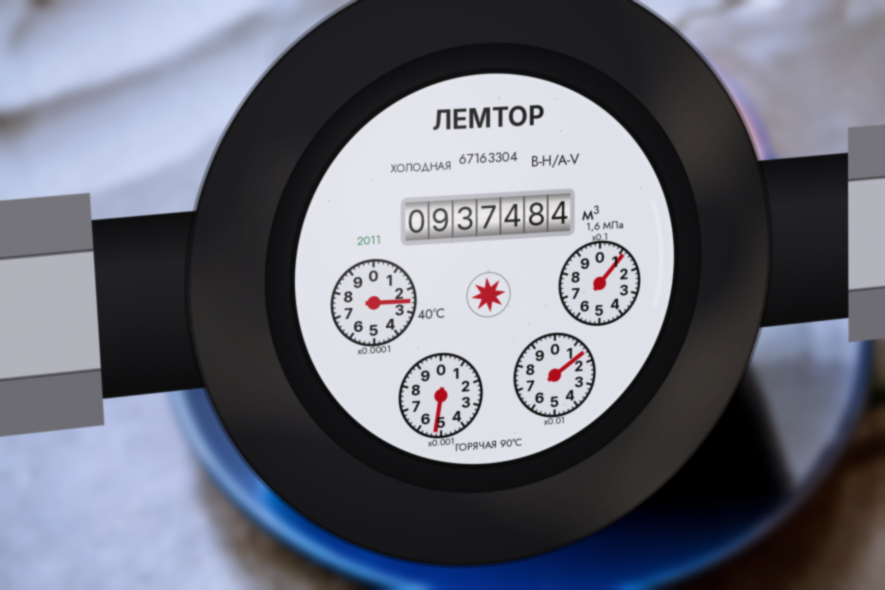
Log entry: 937484.1152 m³
